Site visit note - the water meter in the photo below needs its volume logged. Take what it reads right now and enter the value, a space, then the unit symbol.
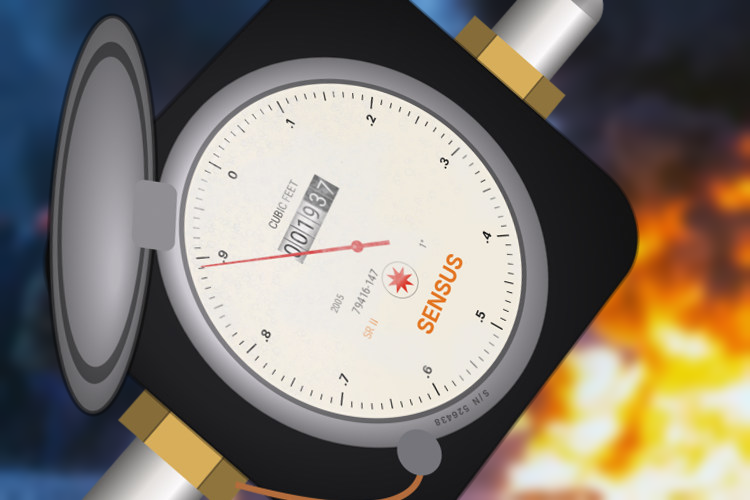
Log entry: 1936.89 ft³
